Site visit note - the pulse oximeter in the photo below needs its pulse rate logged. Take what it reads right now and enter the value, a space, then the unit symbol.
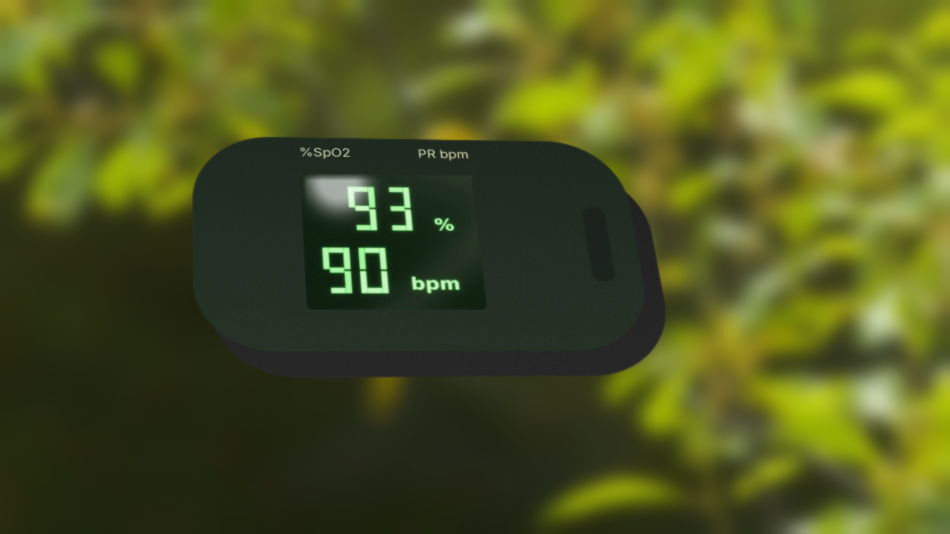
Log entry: 90 bpm
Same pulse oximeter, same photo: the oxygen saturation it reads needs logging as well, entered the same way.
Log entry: 93 %
